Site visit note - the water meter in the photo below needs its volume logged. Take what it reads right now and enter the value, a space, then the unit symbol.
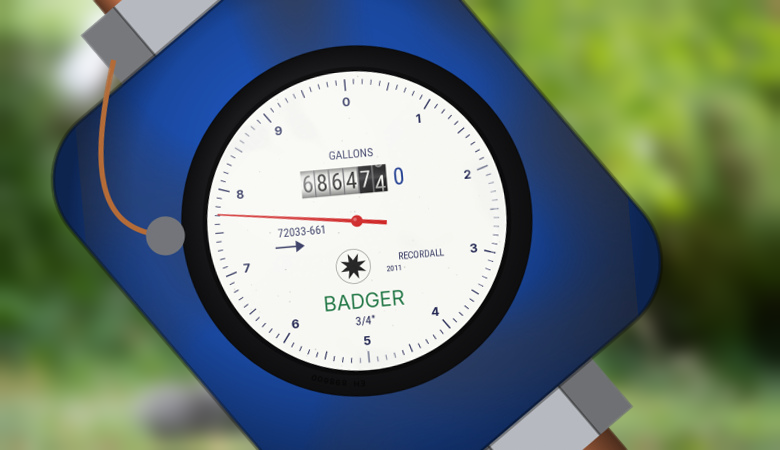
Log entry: 6864737.7 gal
